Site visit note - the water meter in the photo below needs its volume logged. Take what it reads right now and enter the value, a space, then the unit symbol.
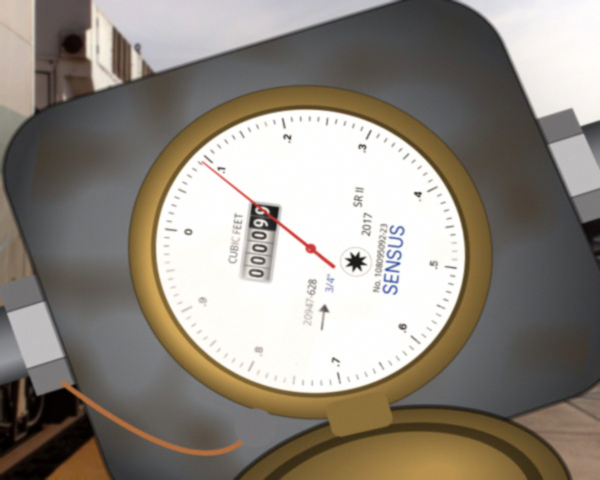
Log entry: 99.09 ft³
